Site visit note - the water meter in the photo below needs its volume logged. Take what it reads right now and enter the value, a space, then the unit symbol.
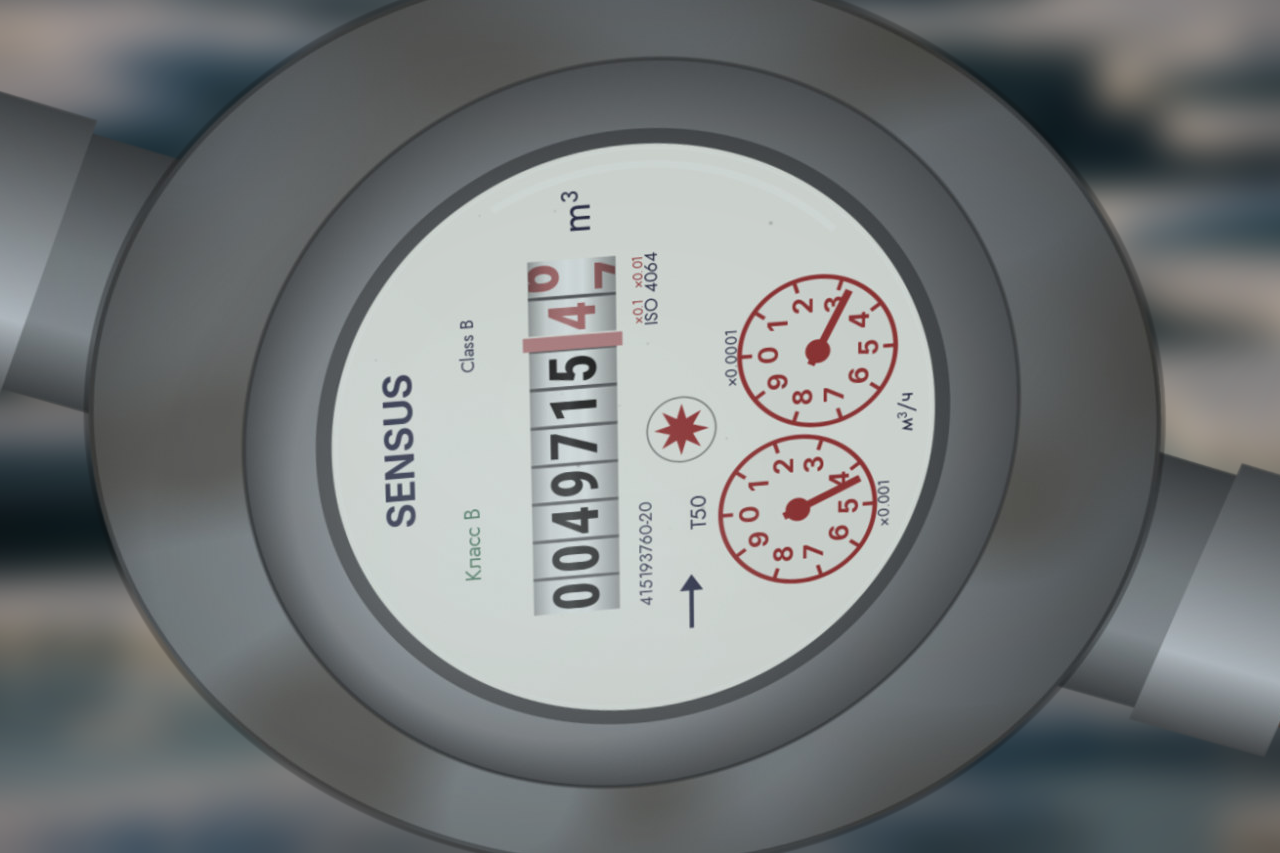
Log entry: 49715.4643 m³
